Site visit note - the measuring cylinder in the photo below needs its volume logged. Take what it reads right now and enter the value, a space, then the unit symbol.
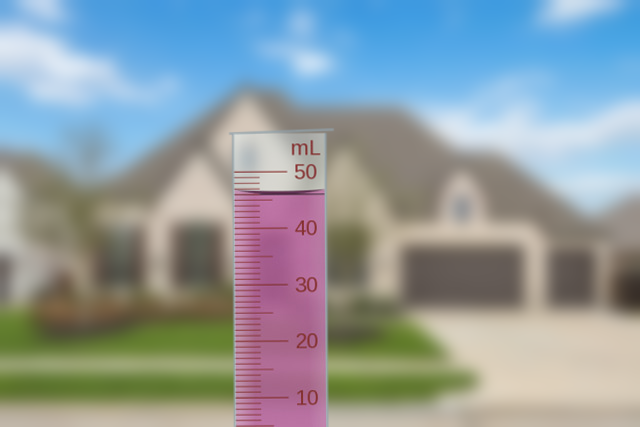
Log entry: 46 mL
